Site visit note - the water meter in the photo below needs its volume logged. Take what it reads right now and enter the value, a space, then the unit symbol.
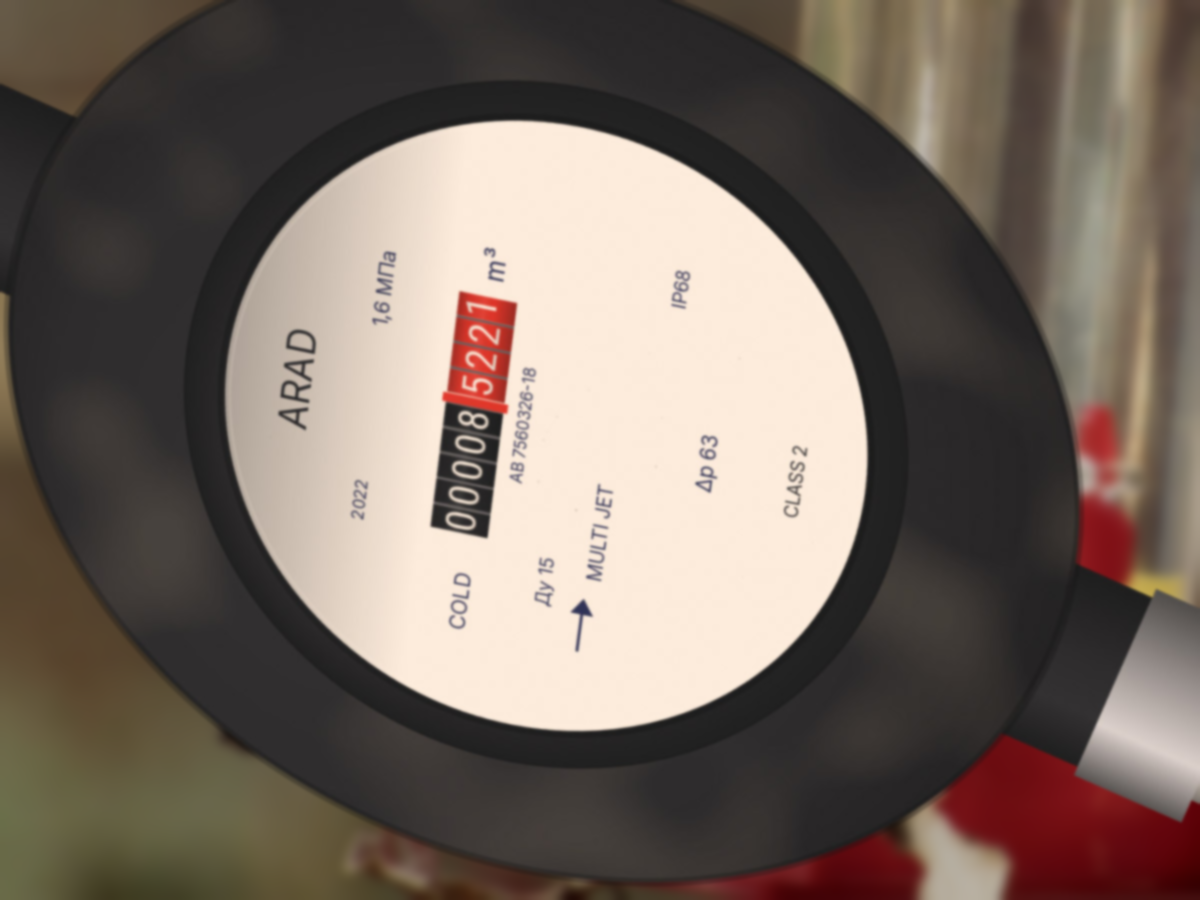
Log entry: 8.5221 m³
